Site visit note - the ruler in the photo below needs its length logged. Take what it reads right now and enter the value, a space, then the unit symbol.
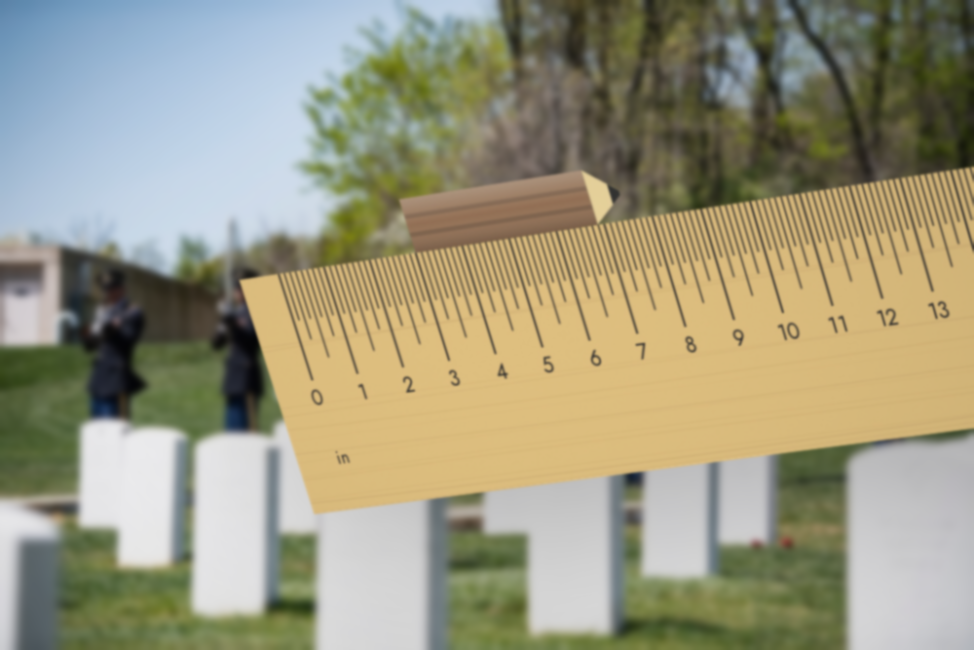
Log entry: 4.5 in
